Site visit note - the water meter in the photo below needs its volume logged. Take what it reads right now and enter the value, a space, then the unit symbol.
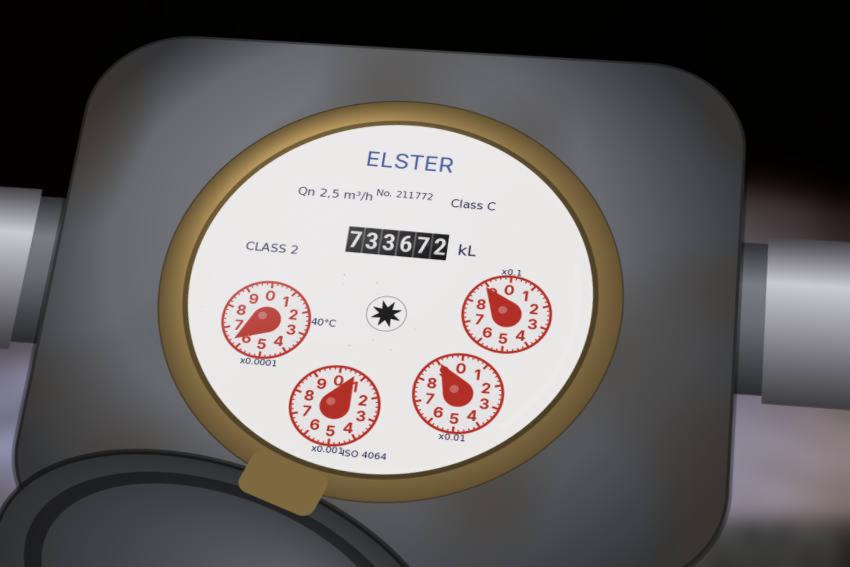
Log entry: 733672.8906 kL
